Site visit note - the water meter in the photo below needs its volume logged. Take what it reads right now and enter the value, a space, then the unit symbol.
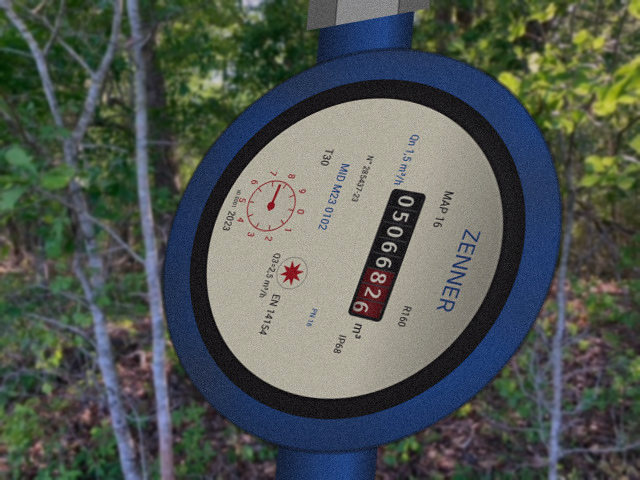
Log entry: 5066.8257 m³
